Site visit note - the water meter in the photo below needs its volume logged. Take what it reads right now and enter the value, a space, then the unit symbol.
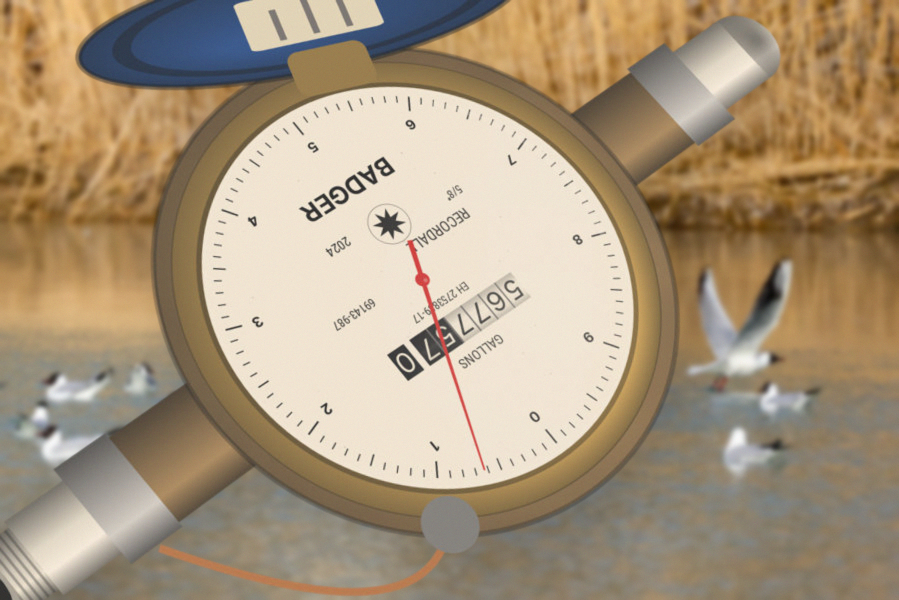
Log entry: 5677570.6 gal
